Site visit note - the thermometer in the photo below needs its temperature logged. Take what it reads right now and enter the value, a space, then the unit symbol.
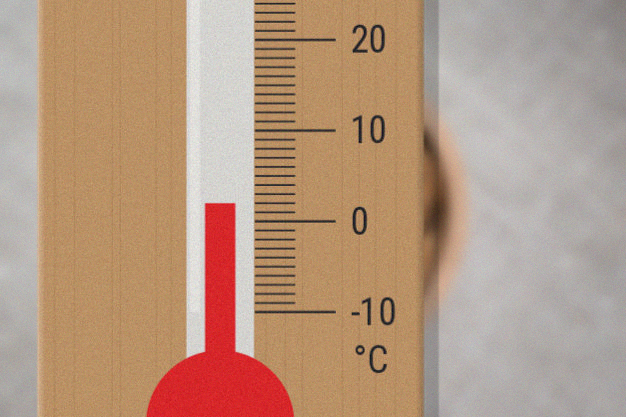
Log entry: 2 °C
